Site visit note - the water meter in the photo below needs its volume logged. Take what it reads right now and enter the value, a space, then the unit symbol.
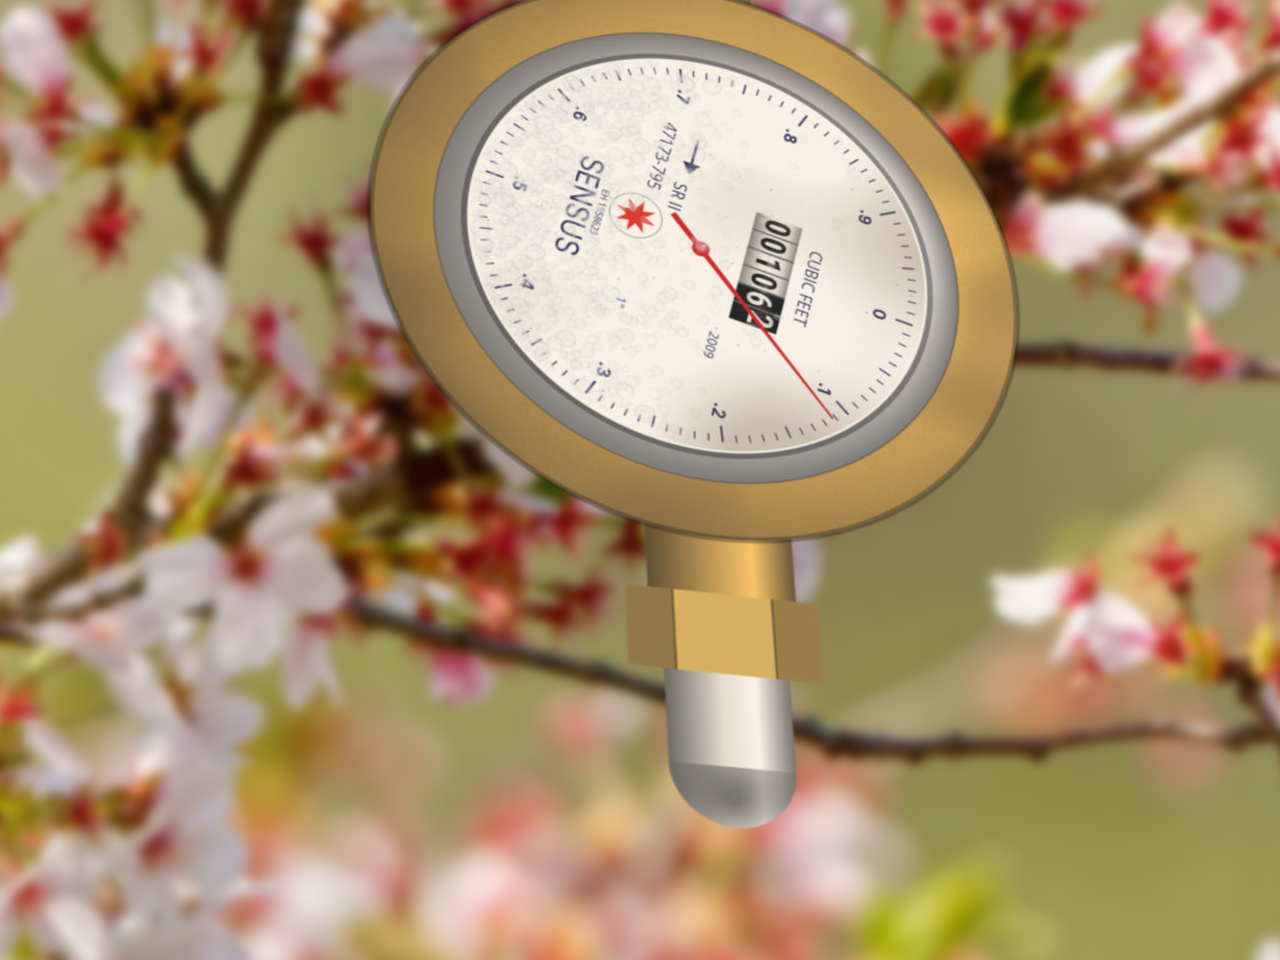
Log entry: 1062.11 ft³
